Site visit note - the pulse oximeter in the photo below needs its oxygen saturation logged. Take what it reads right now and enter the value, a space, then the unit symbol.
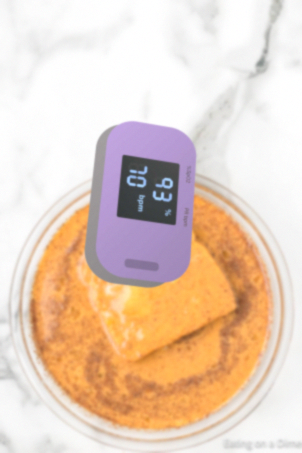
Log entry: 93 %
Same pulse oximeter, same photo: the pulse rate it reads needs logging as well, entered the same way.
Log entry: 70 bpm
